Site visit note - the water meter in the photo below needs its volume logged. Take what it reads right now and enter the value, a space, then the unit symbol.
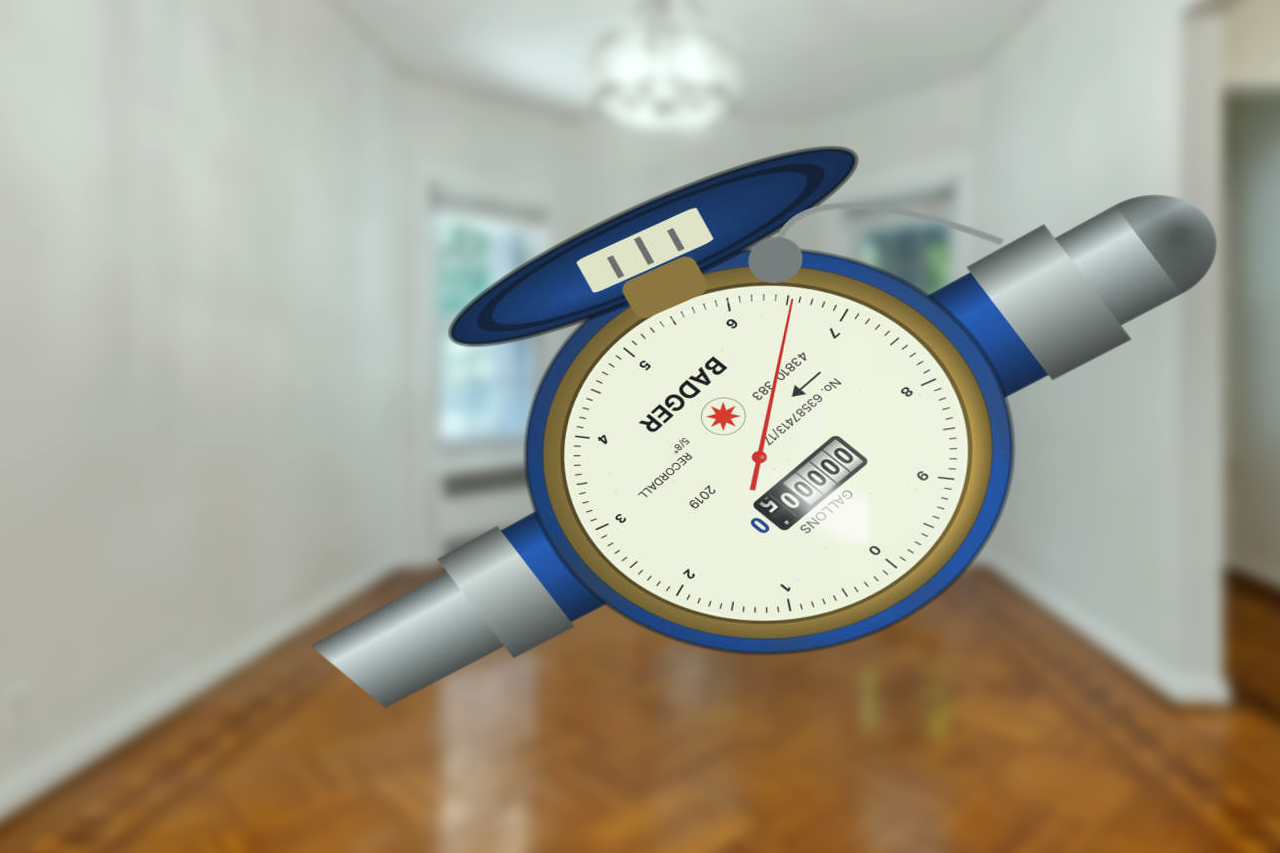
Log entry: 46.5 gal
